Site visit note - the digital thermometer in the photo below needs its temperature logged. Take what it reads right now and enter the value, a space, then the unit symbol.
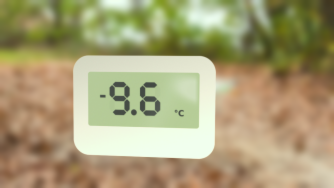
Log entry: -9.6 °C
